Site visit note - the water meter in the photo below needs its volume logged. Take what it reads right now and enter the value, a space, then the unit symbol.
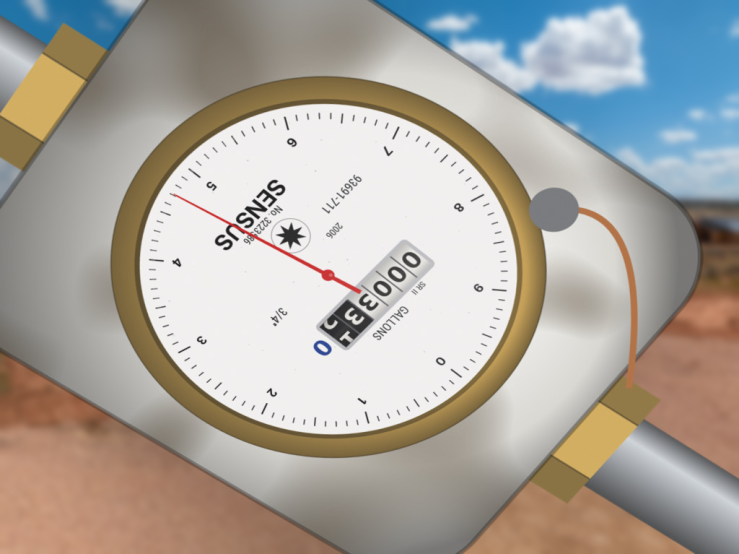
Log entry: 3314.7 gal
